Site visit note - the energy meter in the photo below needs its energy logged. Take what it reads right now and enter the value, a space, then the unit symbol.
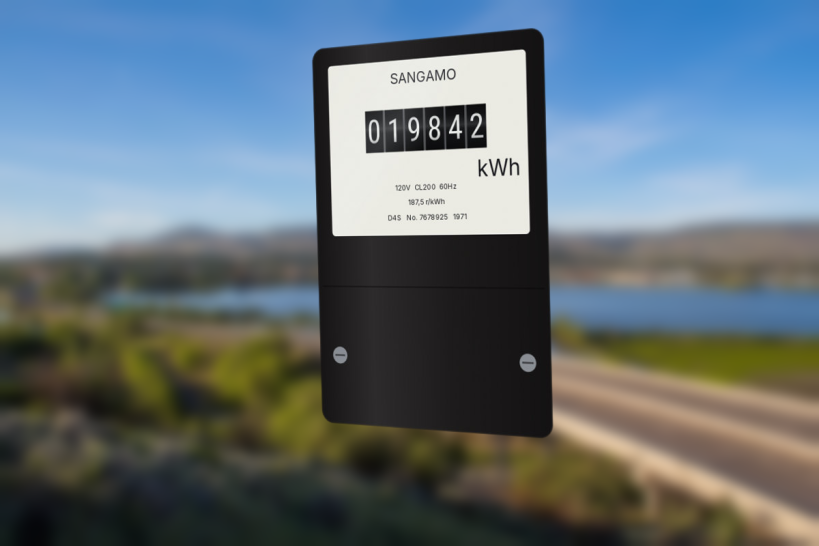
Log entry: 19842 kWh
